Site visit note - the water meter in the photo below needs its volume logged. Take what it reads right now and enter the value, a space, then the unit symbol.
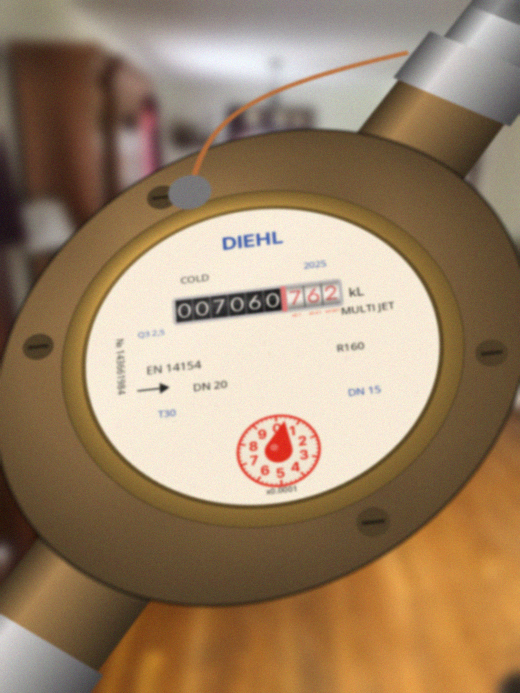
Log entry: 7060.7620 kL
